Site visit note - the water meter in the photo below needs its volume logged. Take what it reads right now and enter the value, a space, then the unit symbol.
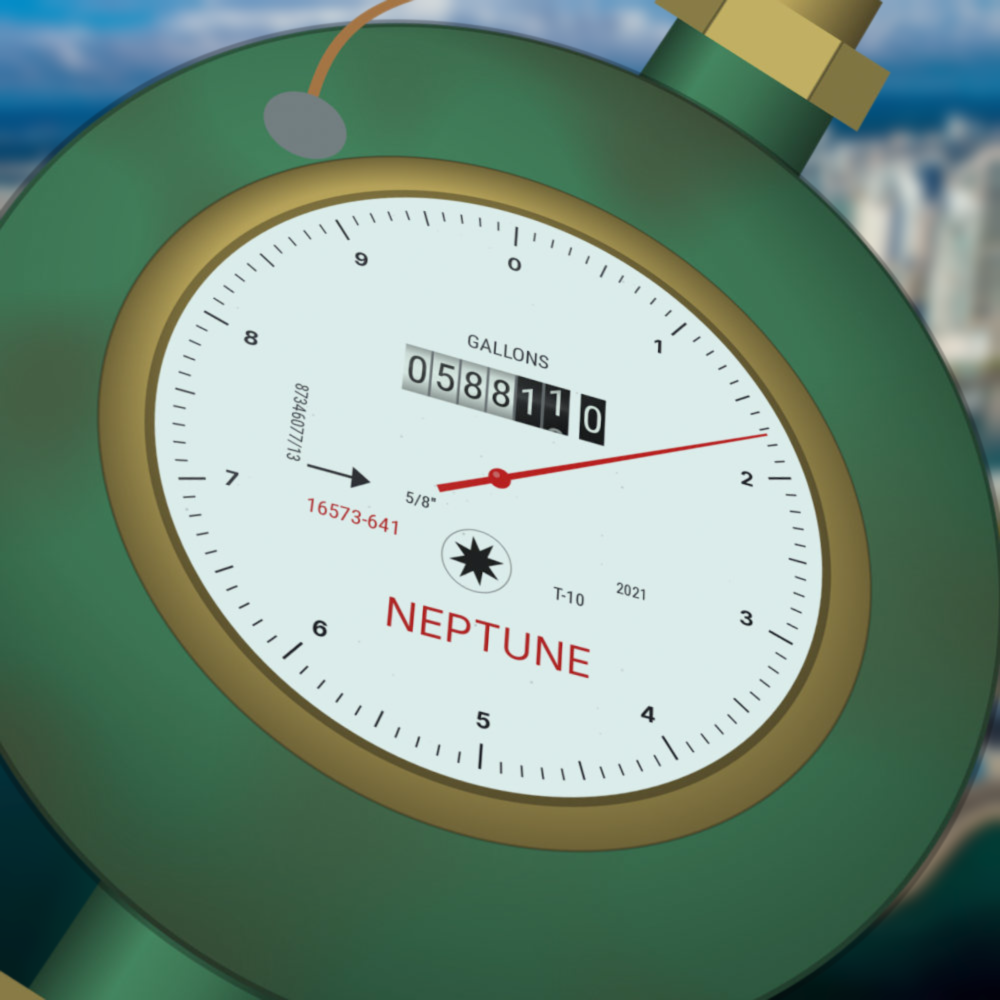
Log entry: 588111.7 gal
